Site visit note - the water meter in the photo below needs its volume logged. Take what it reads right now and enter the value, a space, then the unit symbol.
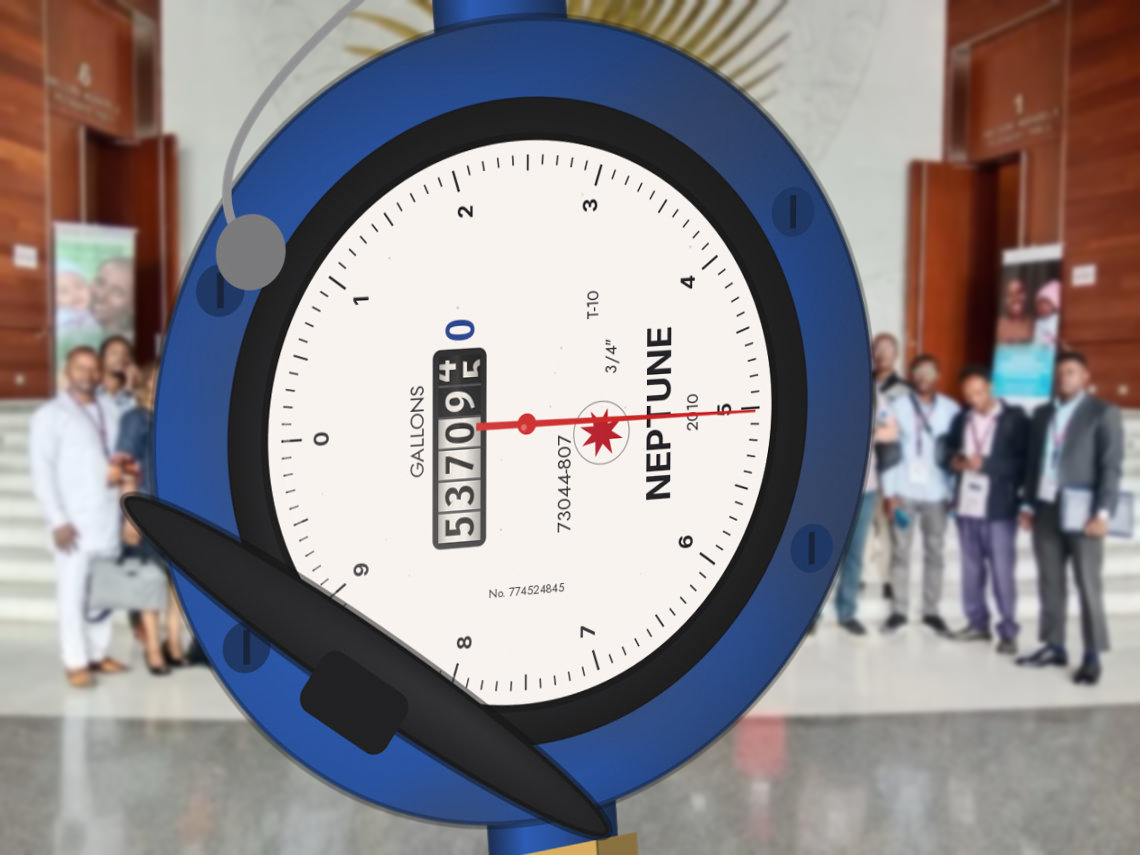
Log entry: 5370945.0 gal
